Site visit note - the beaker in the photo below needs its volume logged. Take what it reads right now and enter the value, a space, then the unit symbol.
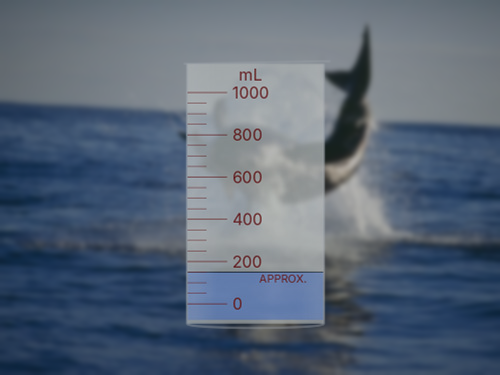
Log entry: 150 mL
